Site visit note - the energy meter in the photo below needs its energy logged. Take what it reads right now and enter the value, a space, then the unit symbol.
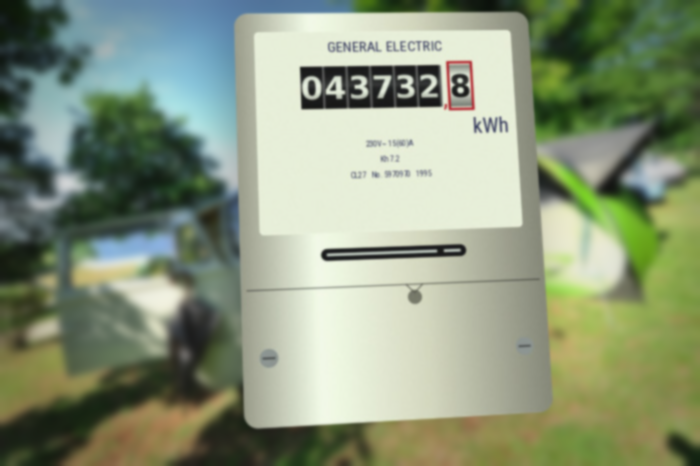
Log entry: 43732.8 kWh
